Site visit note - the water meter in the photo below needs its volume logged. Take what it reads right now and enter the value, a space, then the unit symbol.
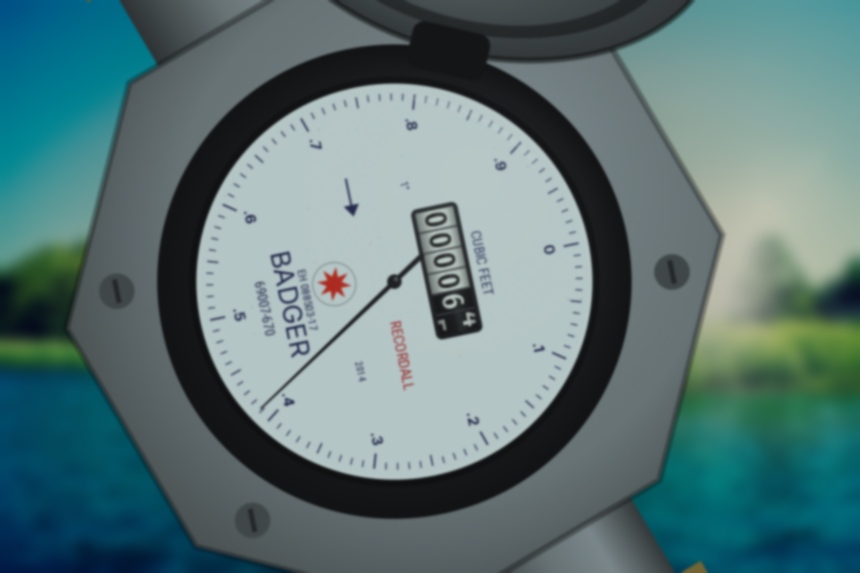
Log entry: 64.41 ft³
